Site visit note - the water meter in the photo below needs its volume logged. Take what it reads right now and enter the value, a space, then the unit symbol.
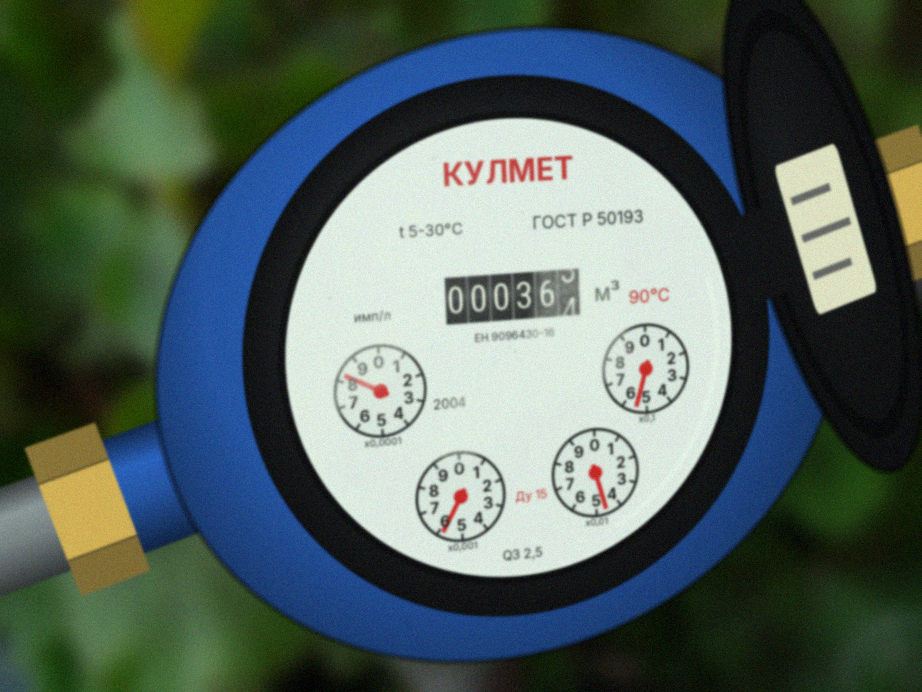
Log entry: 363.5458 m³
